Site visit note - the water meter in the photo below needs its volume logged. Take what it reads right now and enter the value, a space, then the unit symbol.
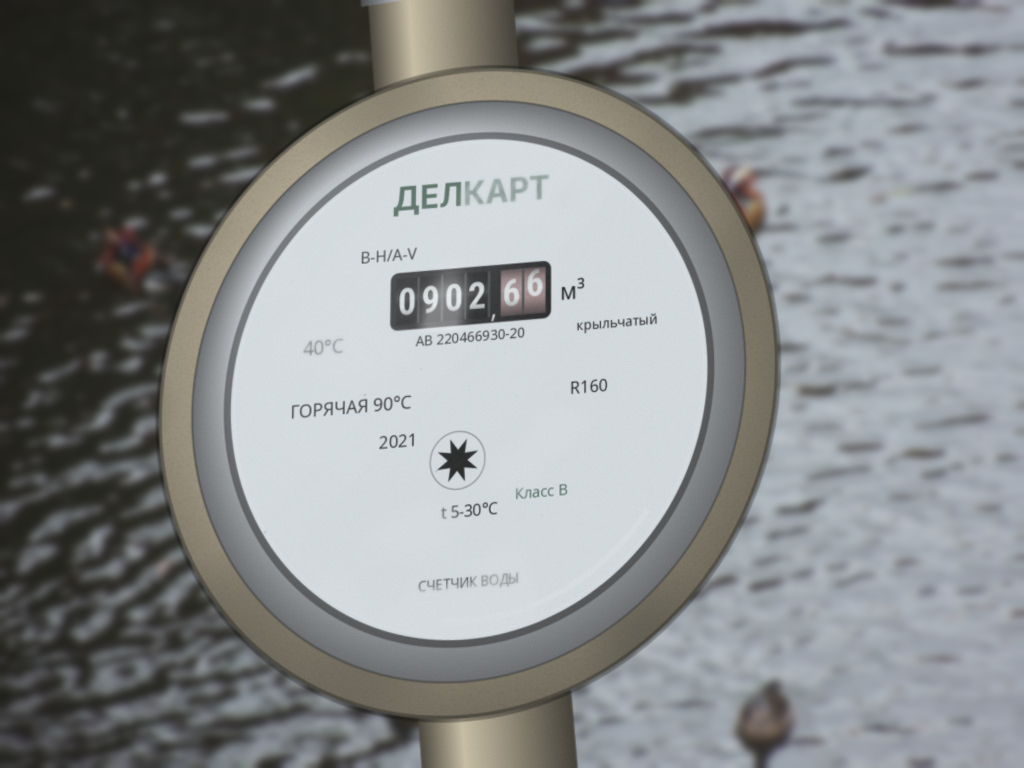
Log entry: 902.66 m³
